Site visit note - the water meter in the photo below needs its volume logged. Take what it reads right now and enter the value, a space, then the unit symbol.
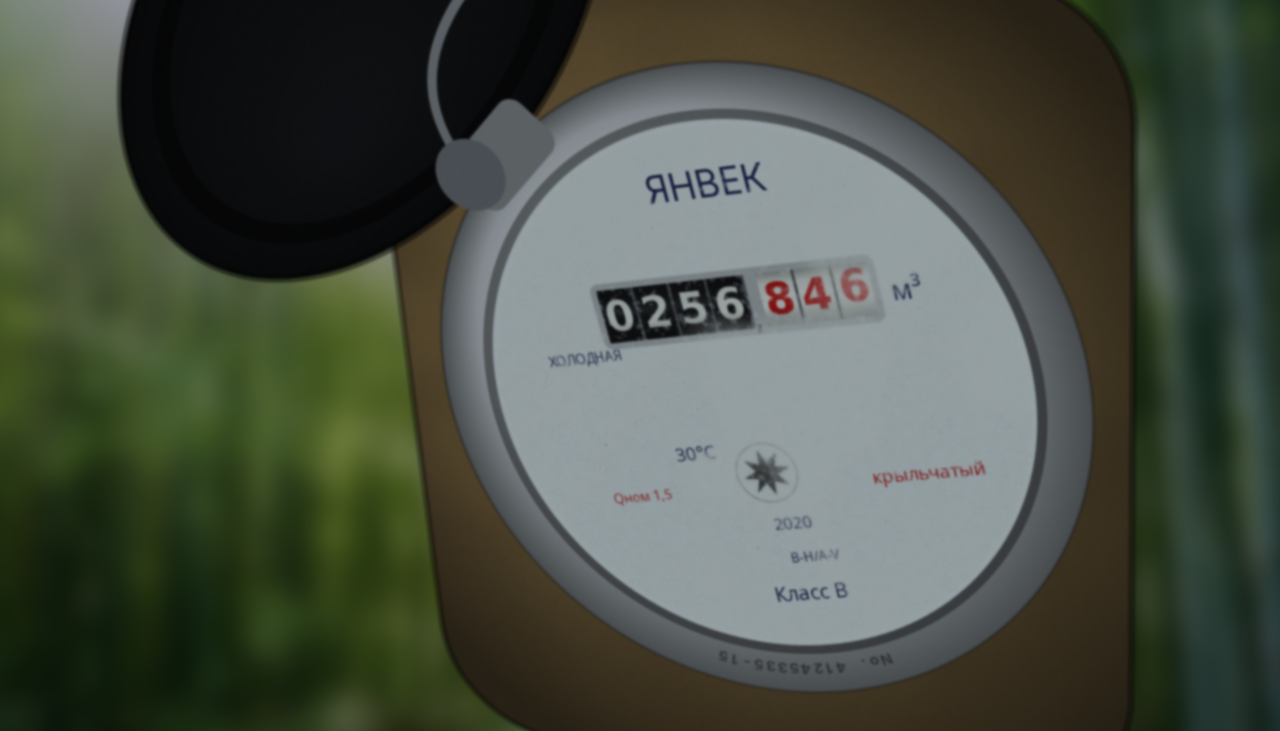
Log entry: 256.846 m³
